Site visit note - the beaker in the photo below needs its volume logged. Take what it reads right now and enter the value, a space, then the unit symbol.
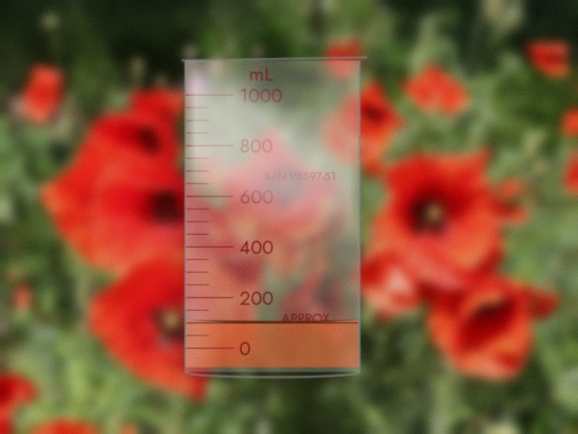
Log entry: 100 mL
